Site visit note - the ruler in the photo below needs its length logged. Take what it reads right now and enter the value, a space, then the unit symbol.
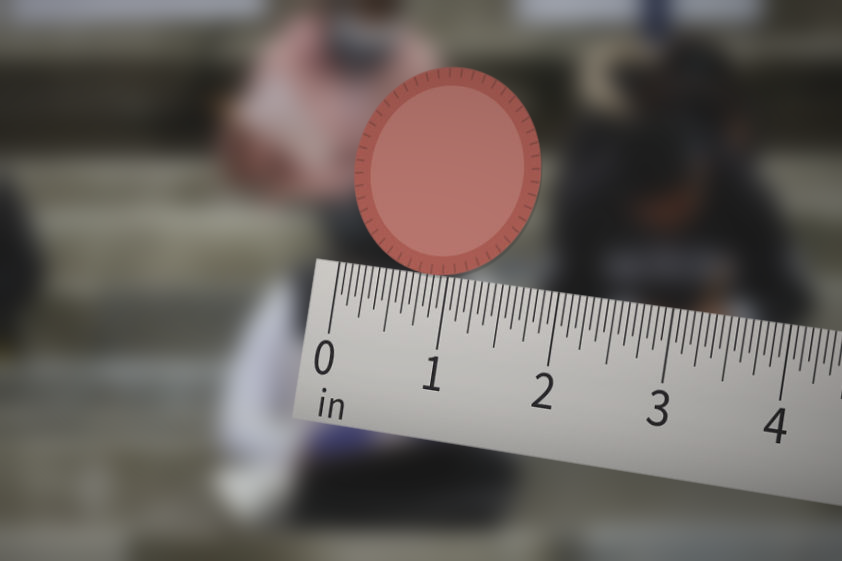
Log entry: 1.6875 in
